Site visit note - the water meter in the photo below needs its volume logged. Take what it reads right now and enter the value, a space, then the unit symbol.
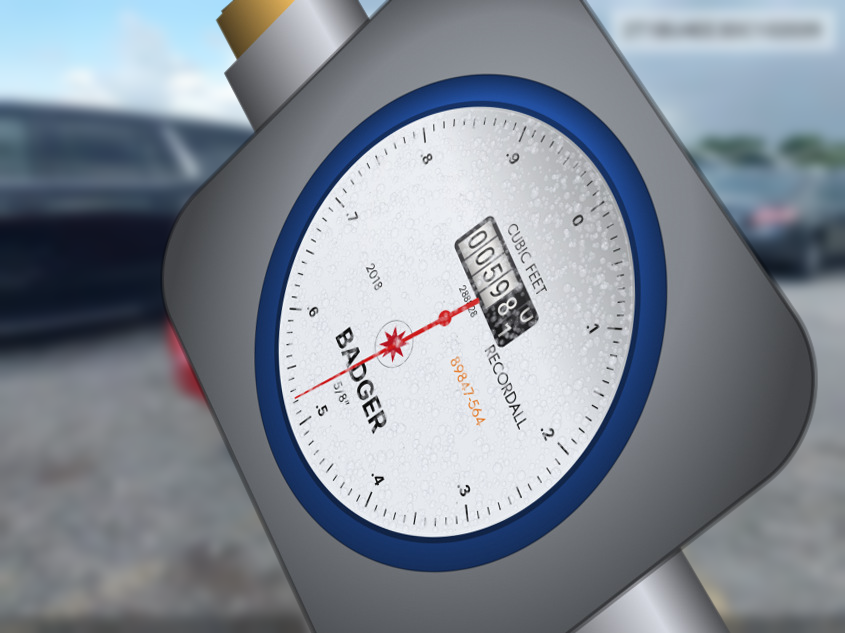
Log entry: 5980.52 ft³
